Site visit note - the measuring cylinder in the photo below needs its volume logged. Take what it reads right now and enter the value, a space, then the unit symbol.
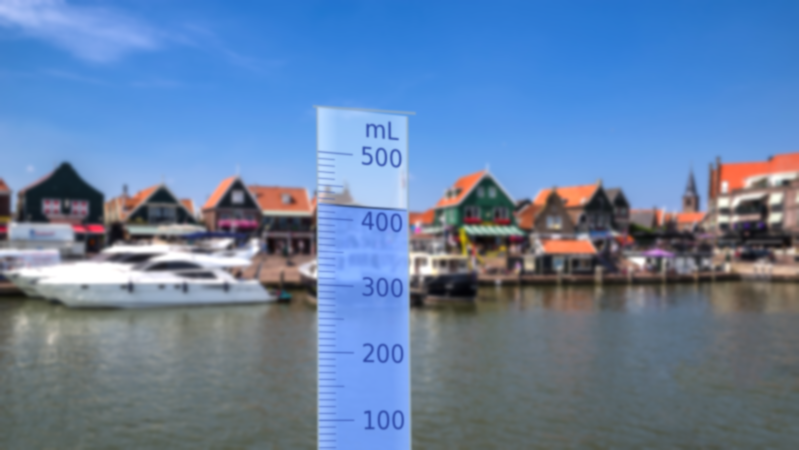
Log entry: 420 mL
